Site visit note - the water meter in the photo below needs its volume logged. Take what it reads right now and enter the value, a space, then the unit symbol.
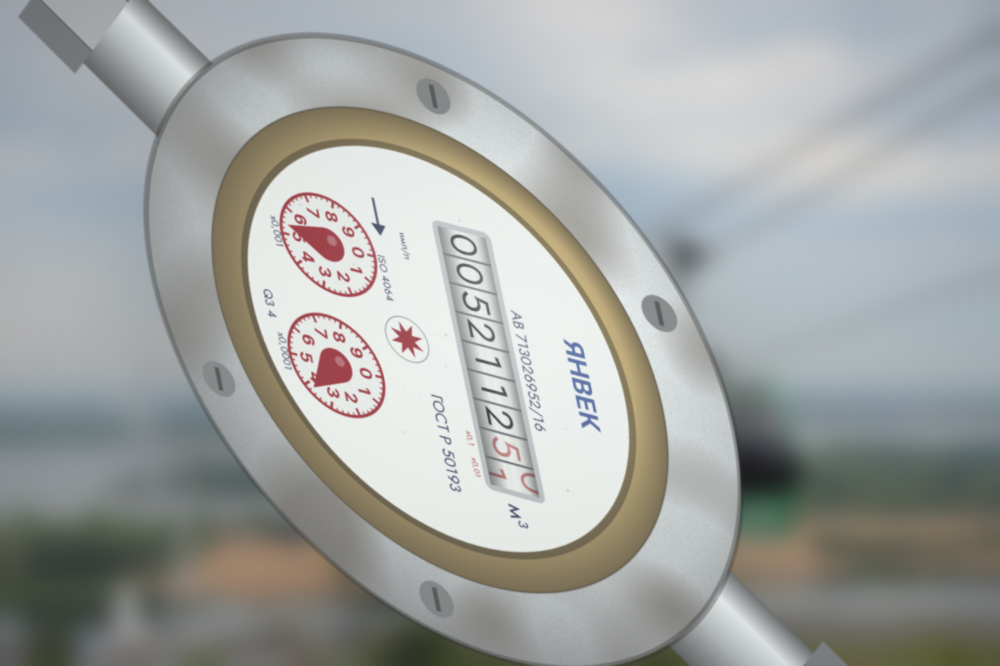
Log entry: 52112.5053 m³
